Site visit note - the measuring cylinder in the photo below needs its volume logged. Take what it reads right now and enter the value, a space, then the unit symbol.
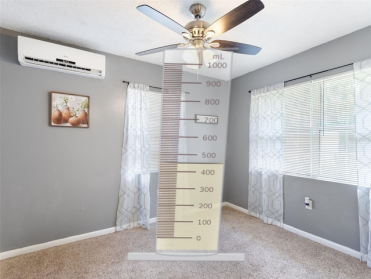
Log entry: 450 mL
